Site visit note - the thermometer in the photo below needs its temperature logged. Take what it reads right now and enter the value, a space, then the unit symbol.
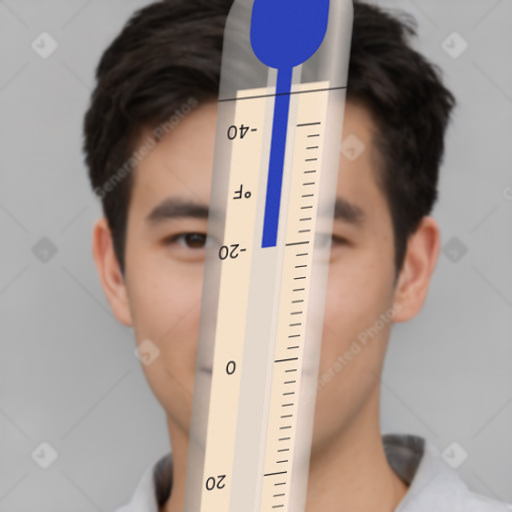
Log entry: -20 °F
